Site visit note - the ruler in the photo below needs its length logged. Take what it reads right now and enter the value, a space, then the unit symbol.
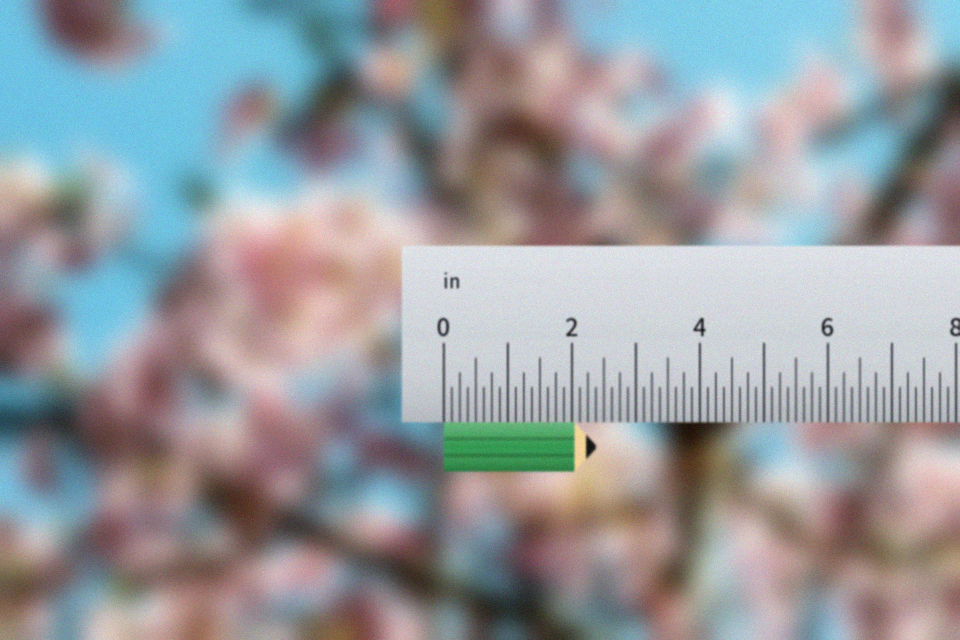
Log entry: 2.375 in
